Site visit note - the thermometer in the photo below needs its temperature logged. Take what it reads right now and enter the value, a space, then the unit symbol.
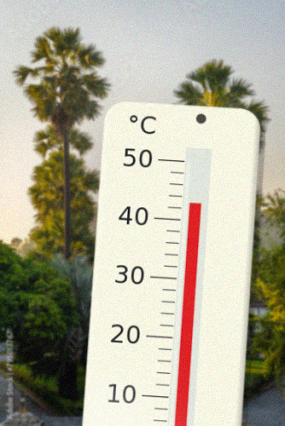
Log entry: 43 °C
